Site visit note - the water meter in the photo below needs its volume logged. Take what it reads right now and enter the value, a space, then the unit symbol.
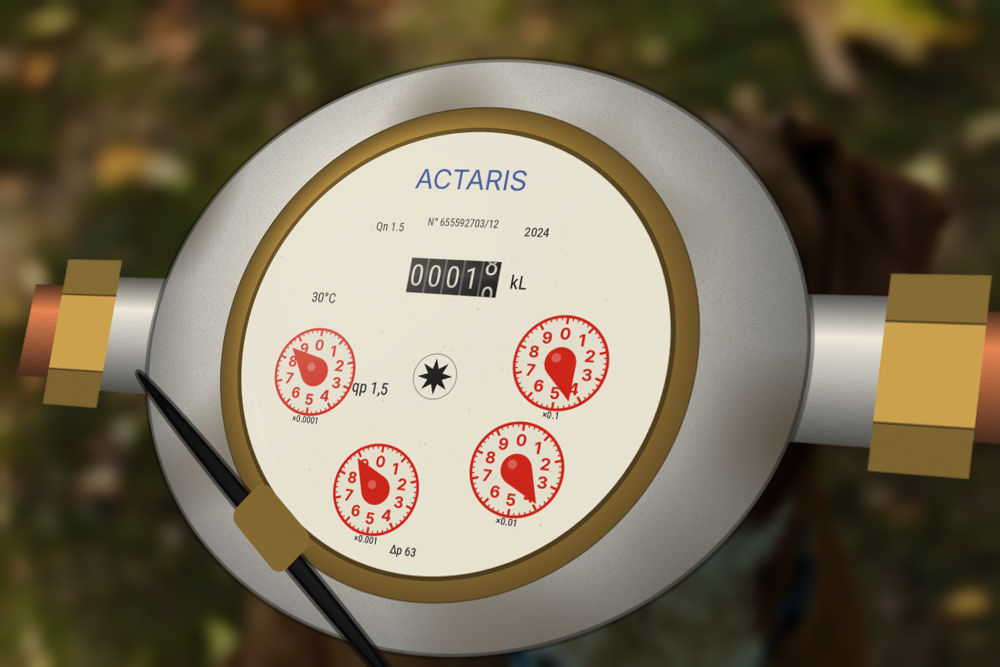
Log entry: 18.4388 kL
